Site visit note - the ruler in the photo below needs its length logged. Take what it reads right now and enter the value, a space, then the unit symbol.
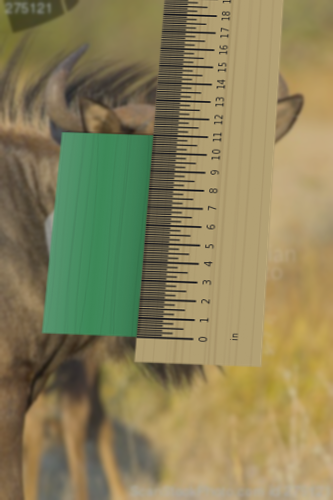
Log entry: 11 in
